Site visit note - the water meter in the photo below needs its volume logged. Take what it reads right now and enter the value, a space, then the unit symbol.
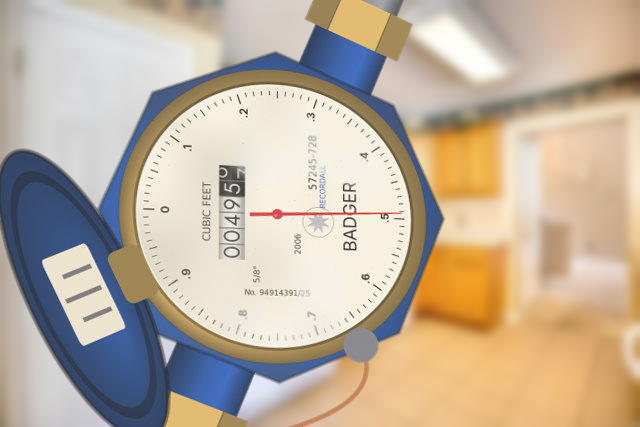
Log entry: 4956.49 ft³
